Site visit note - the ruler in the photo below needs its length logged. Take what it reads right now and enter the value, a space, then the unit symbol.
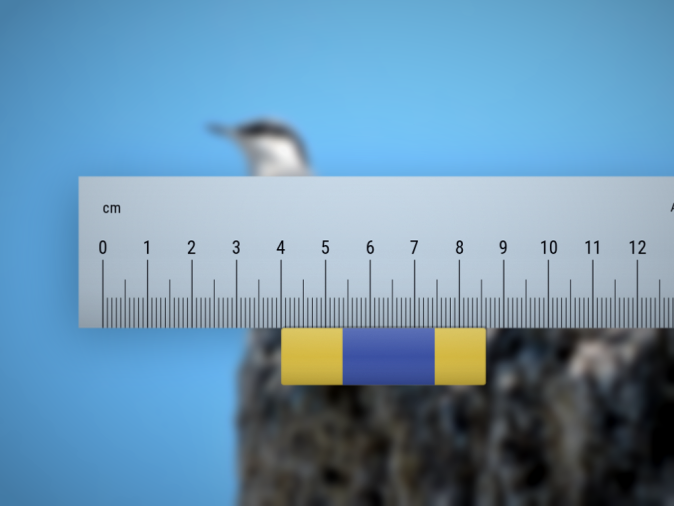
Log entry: 4.6 cm
